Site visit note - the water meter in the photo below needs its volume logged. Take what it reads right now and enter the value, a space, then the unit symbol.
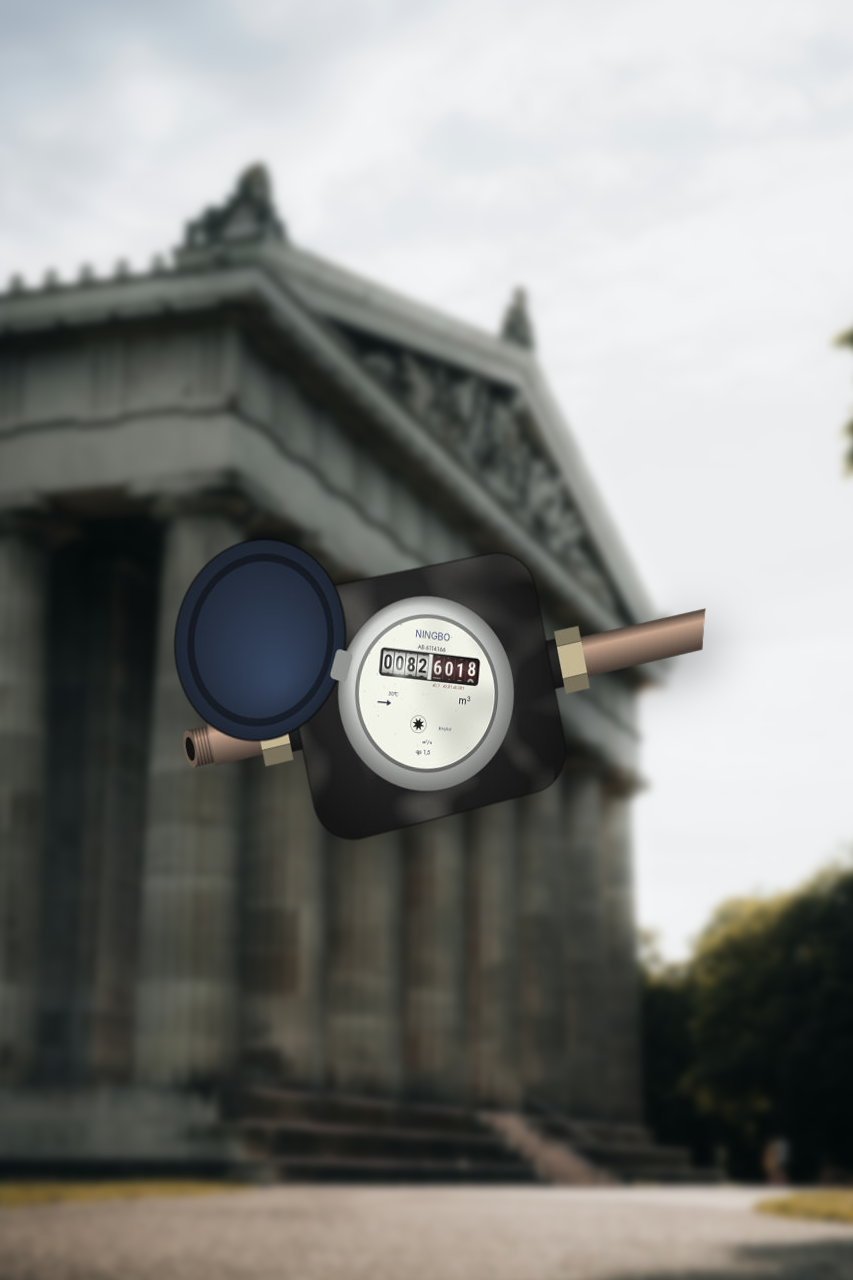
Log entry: 82.6018 m³
